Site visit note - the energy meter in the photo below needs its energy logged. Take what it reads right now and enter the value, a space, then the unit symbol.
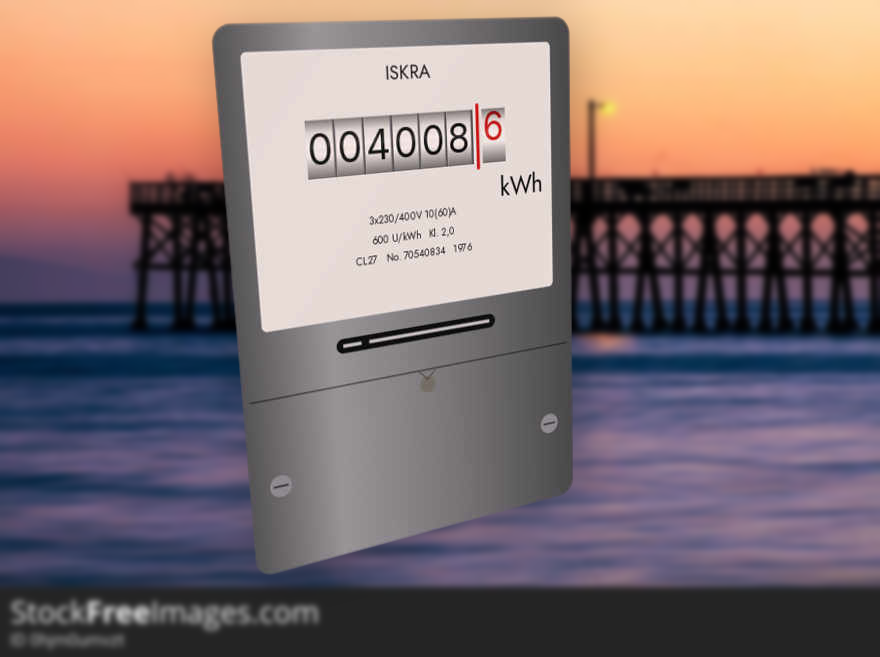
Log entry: 4008.6 kWh
